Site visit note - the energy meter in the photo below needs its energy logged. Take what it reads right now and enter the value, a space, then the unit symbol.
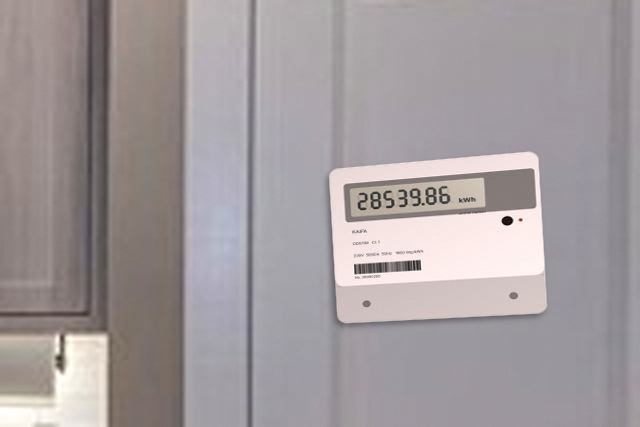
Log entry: 28539.86 kWh
